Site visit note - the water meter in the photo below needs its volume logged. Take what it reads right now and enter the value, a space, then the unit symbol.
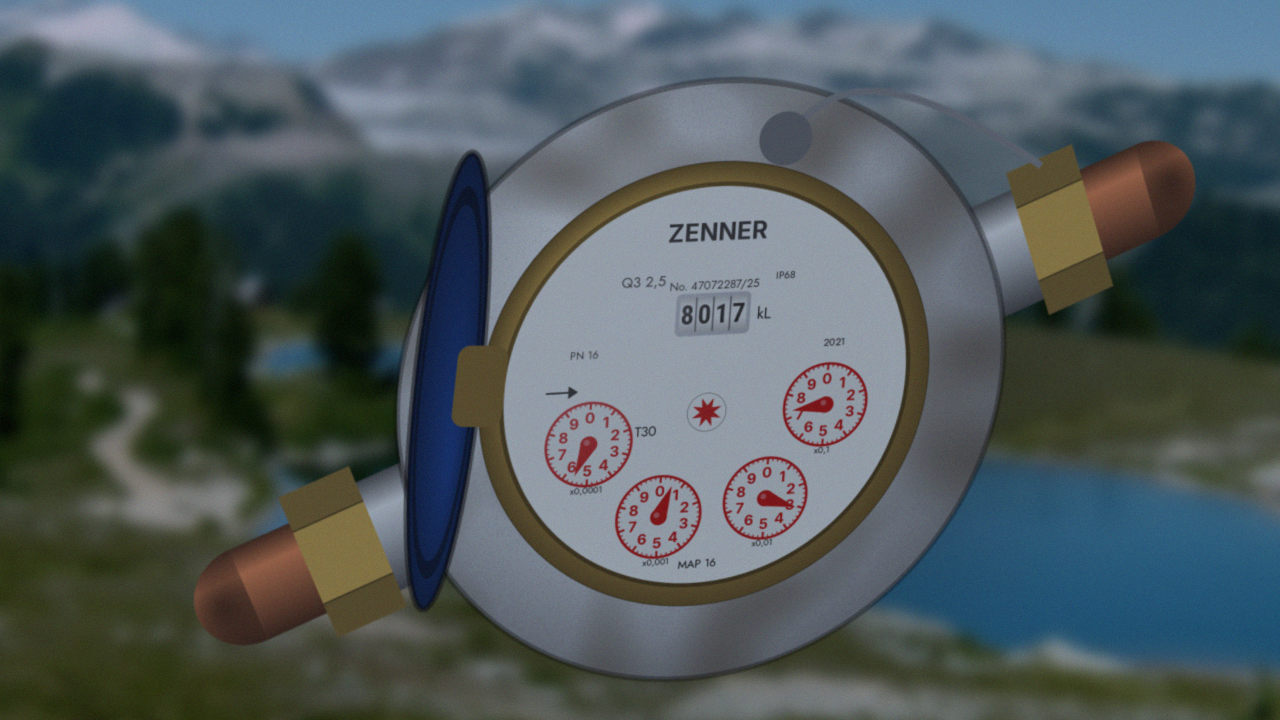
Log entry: 8017.7305 kL
